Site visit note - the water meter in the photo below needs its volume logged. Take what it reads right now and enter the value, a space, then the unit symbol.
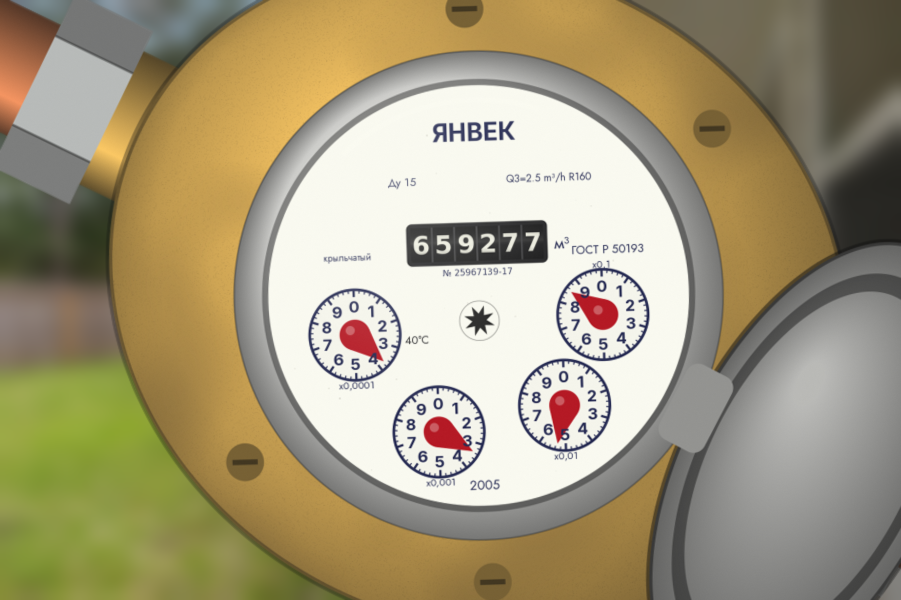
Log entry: 659277.8533 m³
